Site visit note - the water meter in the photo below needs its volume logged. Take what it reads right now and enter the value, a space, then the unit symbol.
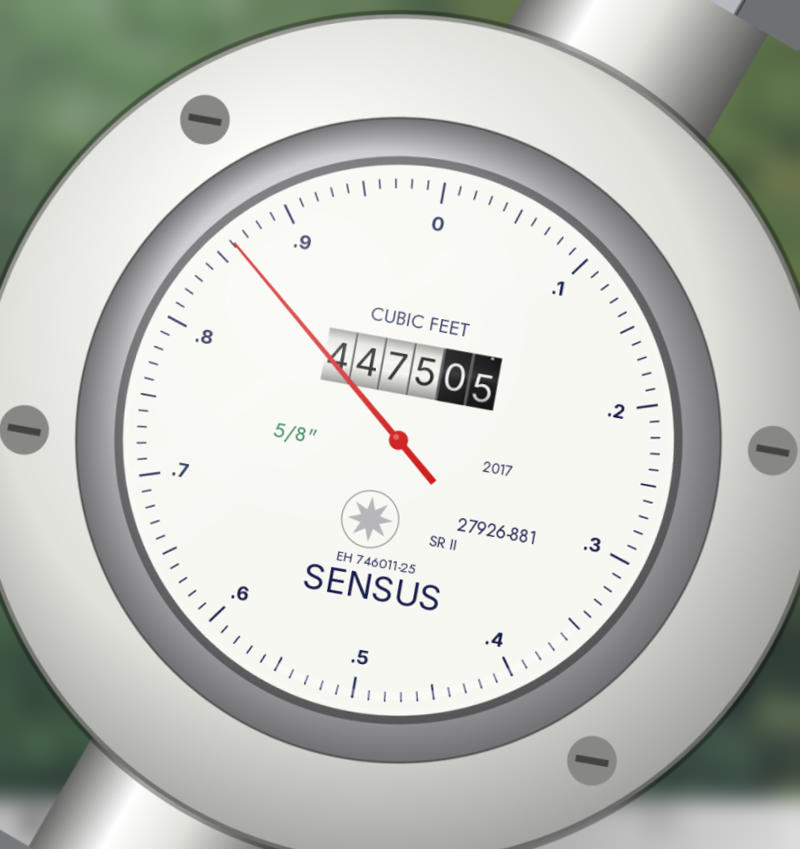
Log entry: 447504.86 ft³
